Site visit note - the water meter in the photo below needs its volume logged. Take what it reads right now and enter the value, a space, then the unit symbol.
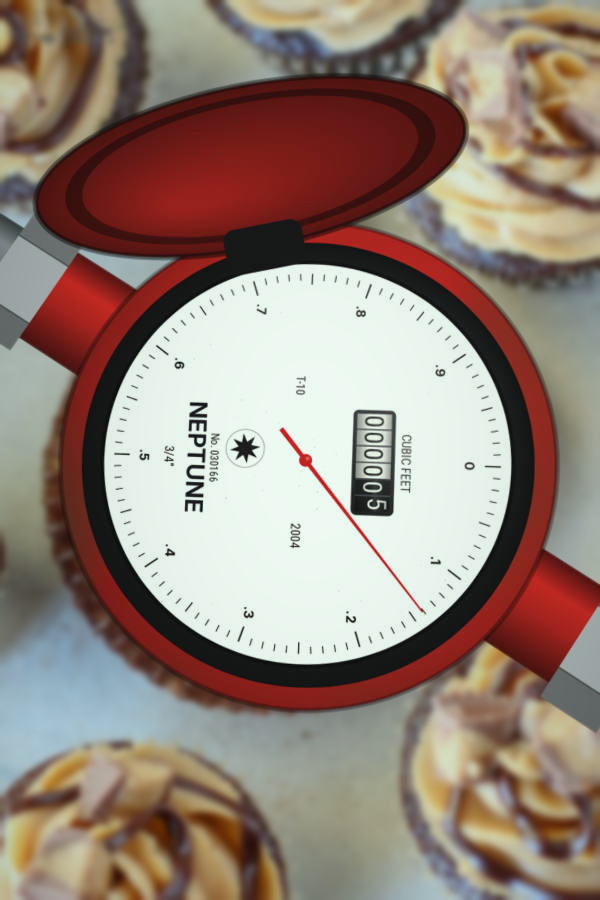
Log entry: 5.14 ft³
